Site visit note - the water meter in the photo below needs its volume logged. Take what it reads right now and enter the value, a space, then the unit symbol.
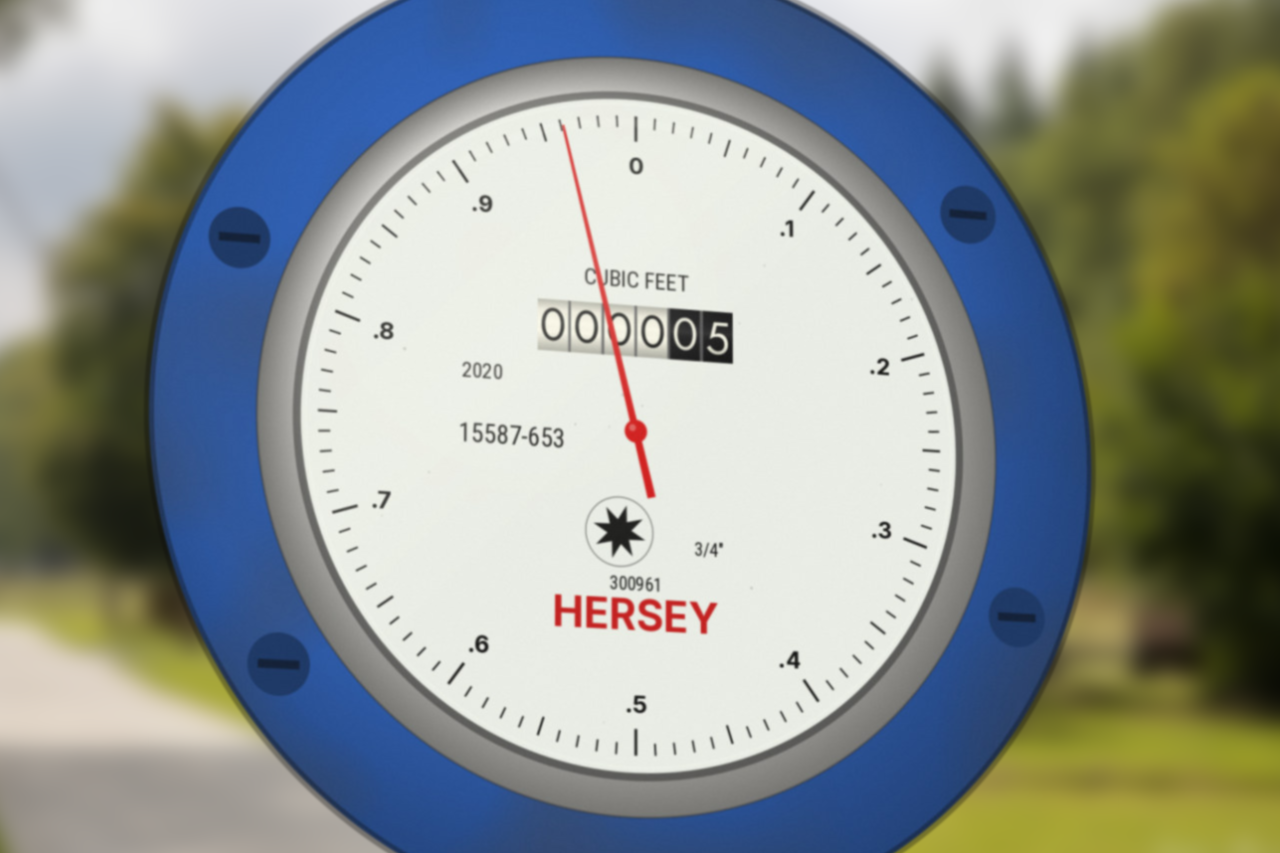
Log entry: 4.96 ft³
